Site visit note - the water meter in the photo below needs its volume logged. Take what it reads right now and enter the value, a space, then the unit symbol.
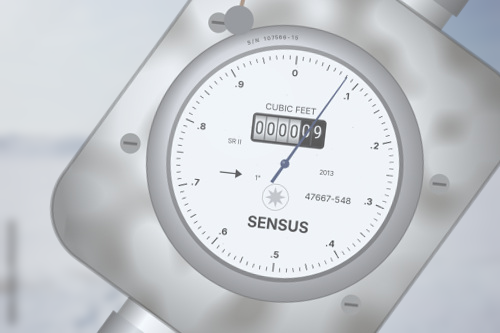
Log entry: 9.08 ft³
